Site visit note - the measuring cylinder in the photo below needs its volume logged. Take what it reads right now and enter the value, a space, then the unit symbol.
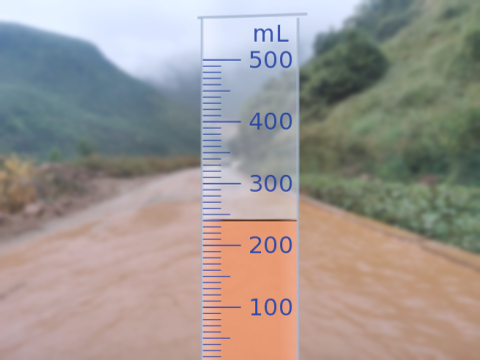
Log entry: 240 mL
